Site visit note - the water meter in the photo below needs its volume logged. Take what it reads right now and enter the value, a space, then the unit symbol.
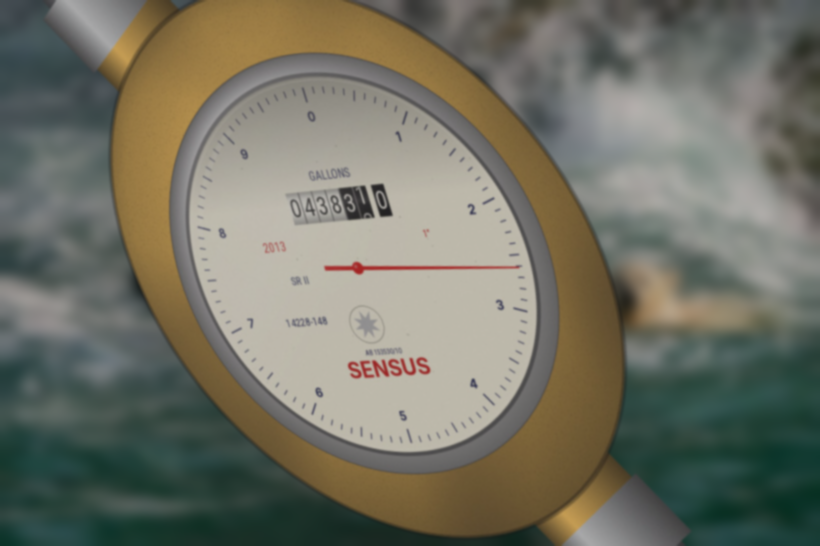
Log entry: 438312.6 gal
